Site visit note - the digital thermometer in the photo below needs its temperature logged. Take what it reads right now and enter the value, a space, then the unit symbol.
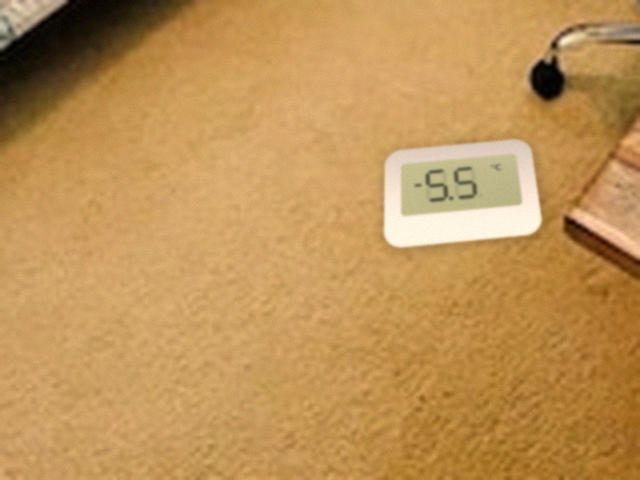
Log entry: -5.5 °C
